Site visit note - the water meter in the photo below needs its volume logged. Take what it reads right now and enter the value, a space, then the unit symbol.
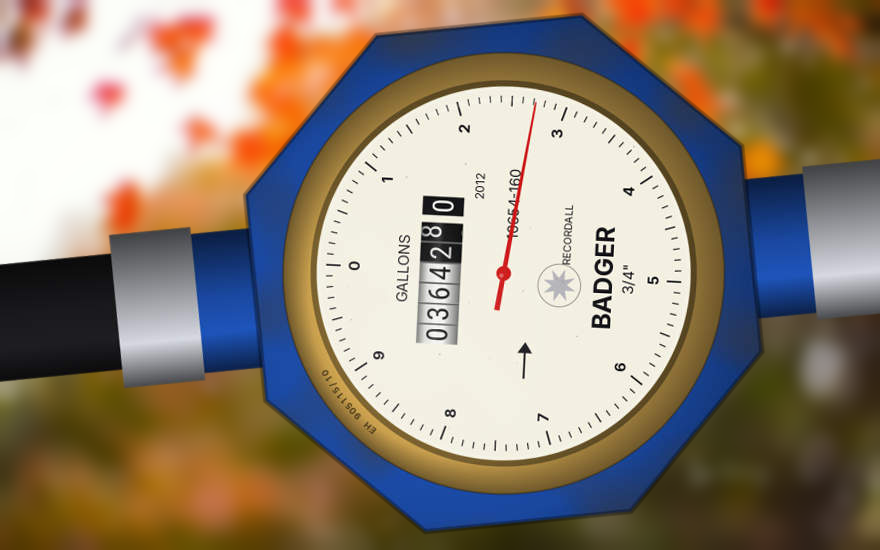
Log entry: 364282.7 gal
